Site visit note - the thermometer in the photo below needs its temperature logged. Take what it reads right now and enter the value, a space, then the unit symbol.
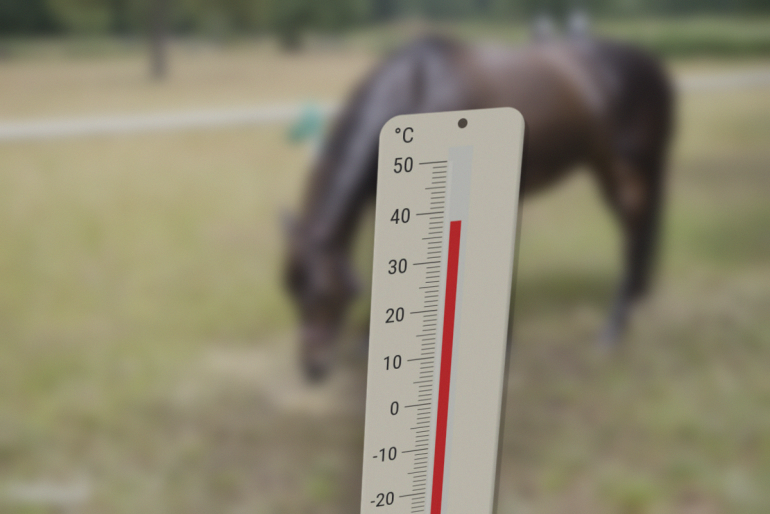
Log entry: 38 °C
